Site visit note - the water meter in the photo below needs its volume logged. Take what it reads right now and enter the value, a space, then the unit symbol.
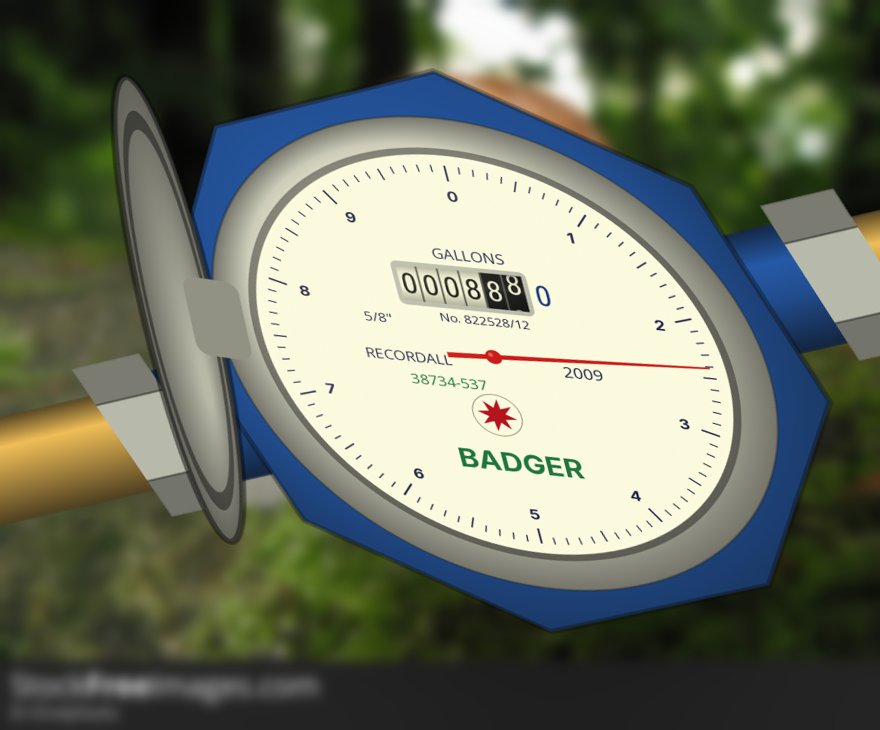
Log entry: 8882.4 gal
